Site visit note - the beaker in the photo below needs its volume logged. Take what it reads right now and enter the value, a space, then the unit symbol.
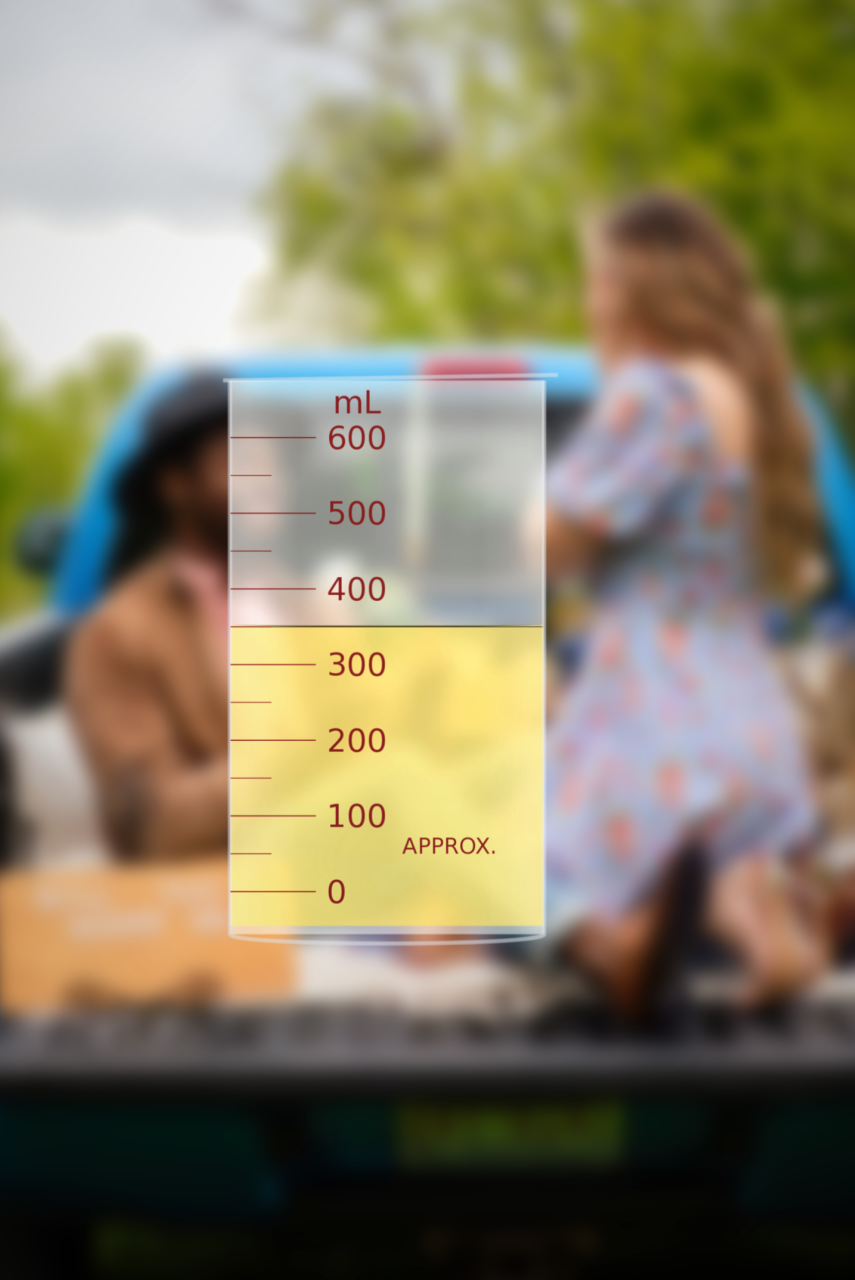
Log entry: 350 mL
